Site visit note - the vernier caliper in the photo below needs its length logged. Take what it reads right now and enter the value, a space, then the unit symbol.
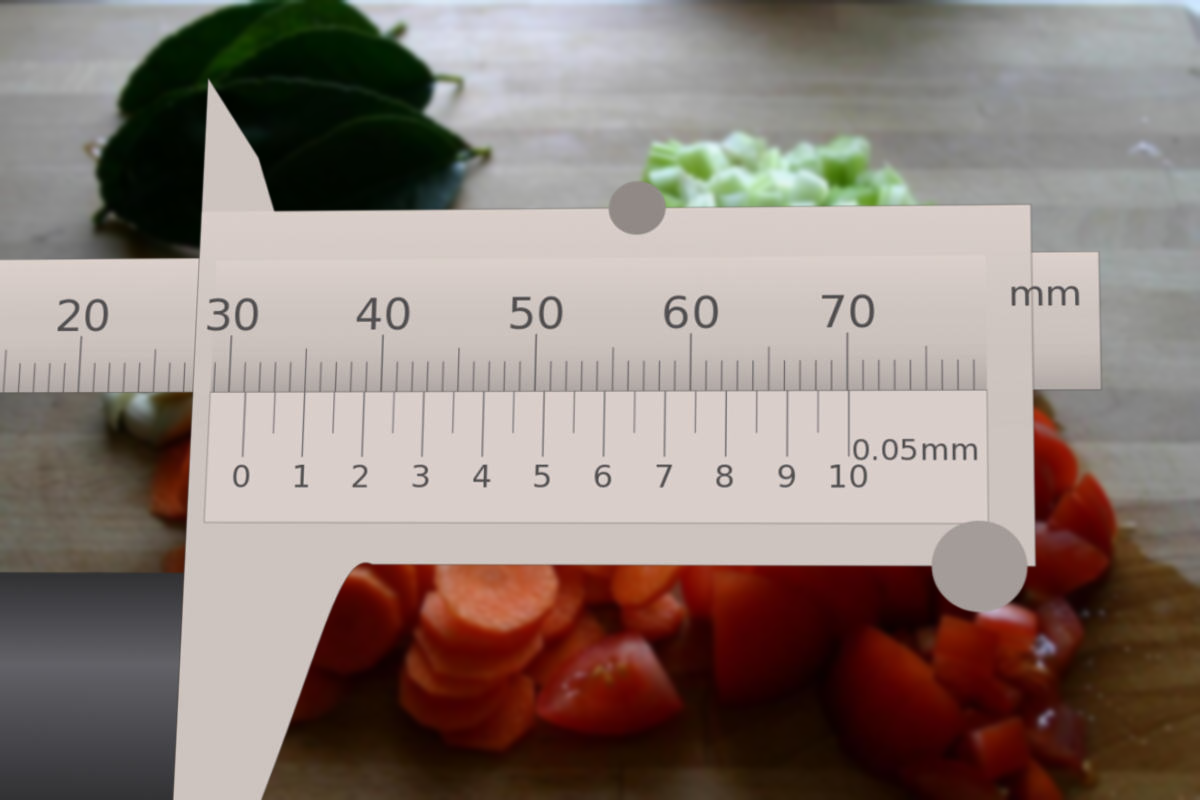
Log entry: 31.1 mm
